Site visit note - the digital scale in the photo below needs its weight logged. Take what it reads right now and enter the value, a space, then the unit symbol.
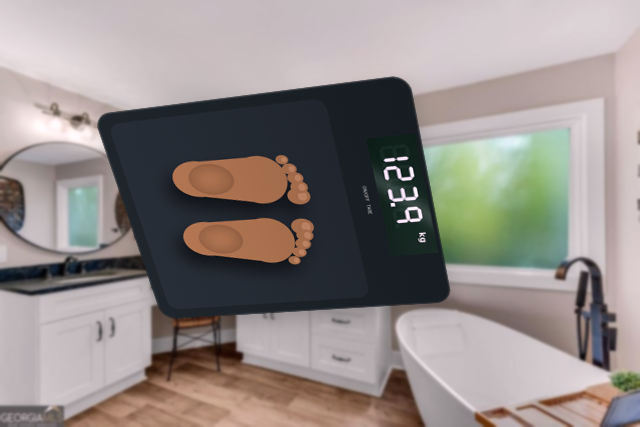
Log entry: 123.9 kg
